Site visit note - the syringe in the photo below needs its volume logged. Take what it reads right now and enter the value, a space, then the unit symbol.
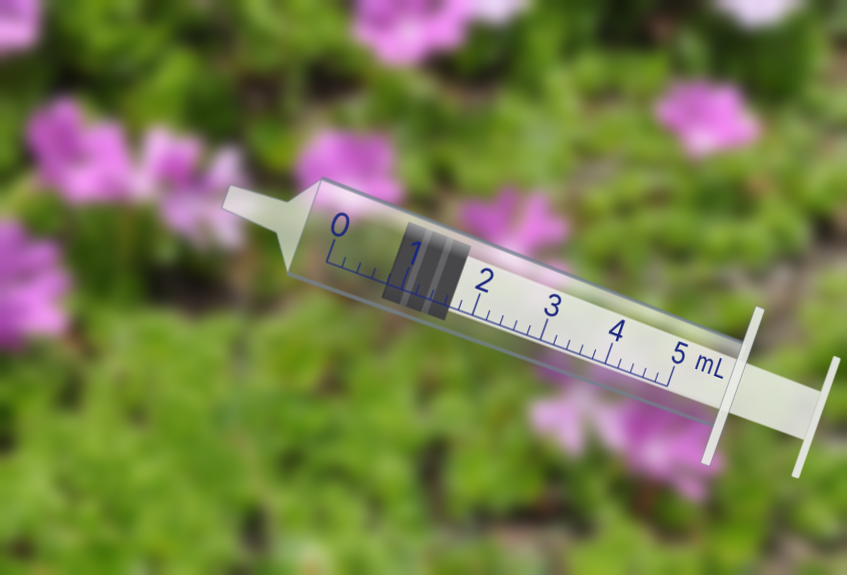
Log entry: 0.8 mL
